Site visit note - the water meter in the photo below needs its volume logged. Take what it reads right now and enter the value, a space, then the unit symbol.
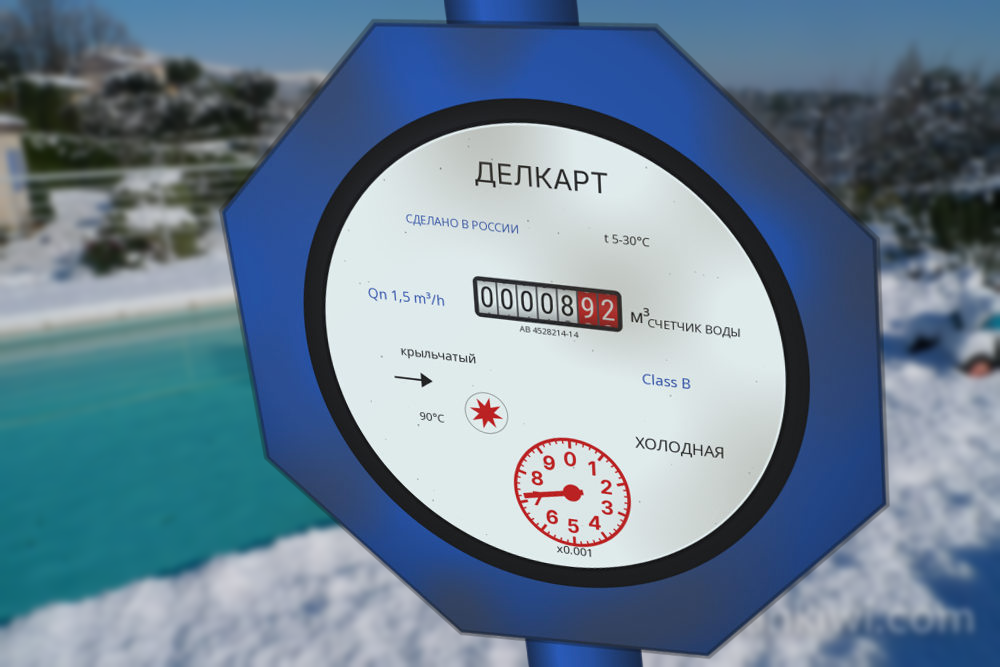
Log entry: 8.927 m³
